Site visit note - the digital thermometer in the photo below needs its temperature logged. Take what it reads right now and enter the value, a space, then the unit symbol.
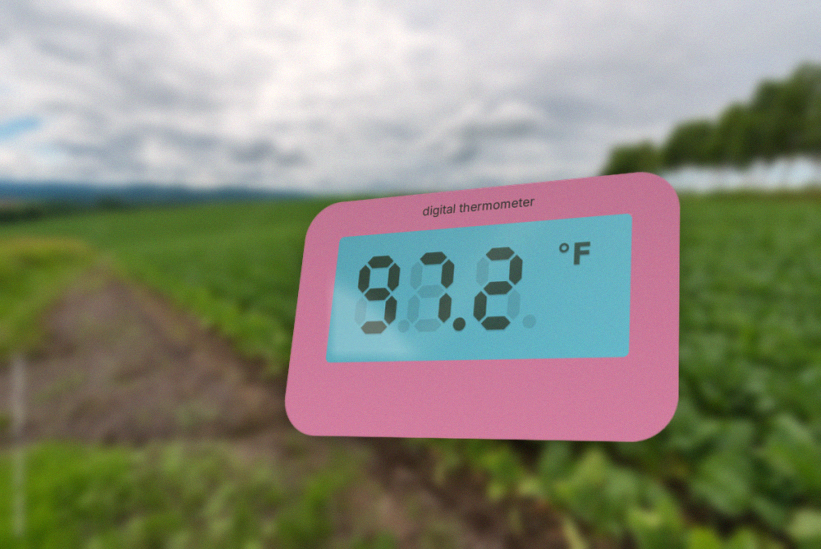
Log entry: 97.2 °F
